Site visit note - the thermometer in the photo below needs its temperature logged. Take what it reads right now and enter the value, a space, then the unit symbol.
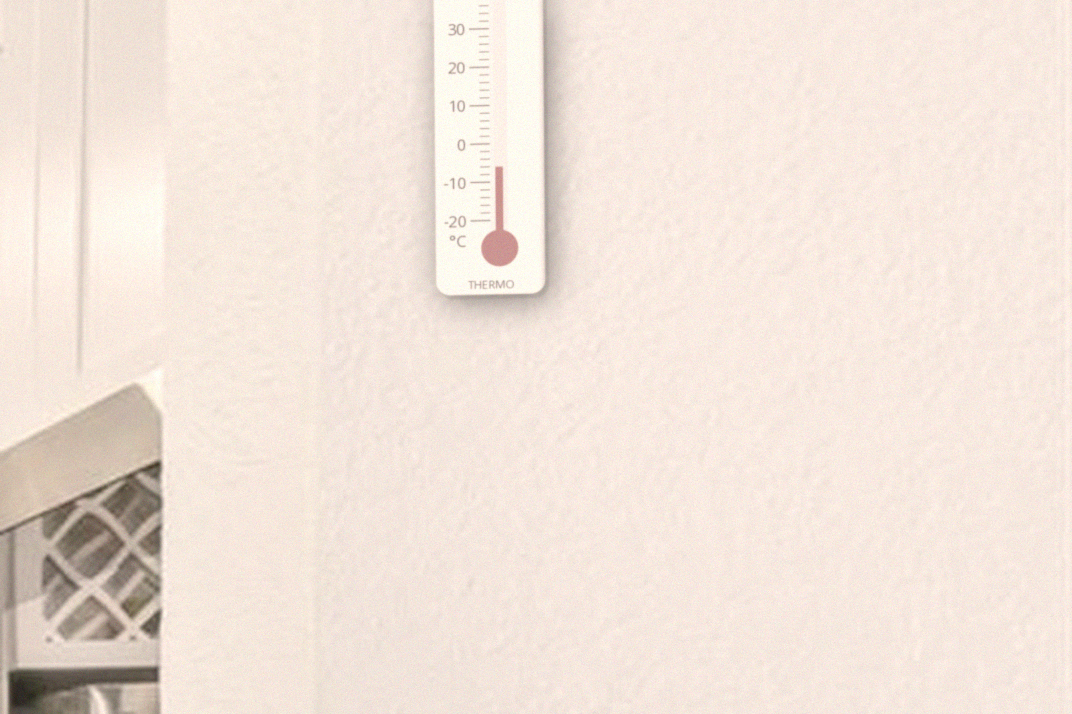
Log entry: -6 °C
